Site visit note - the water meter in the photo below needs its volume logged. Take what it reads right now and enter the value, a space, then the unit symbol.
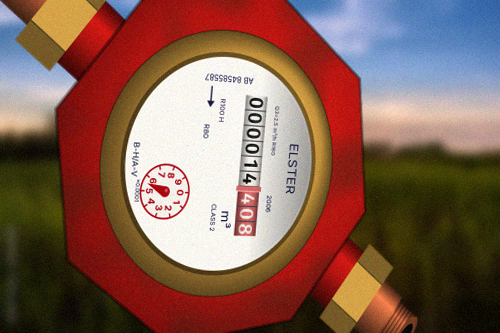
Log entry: 14.4085 m³
